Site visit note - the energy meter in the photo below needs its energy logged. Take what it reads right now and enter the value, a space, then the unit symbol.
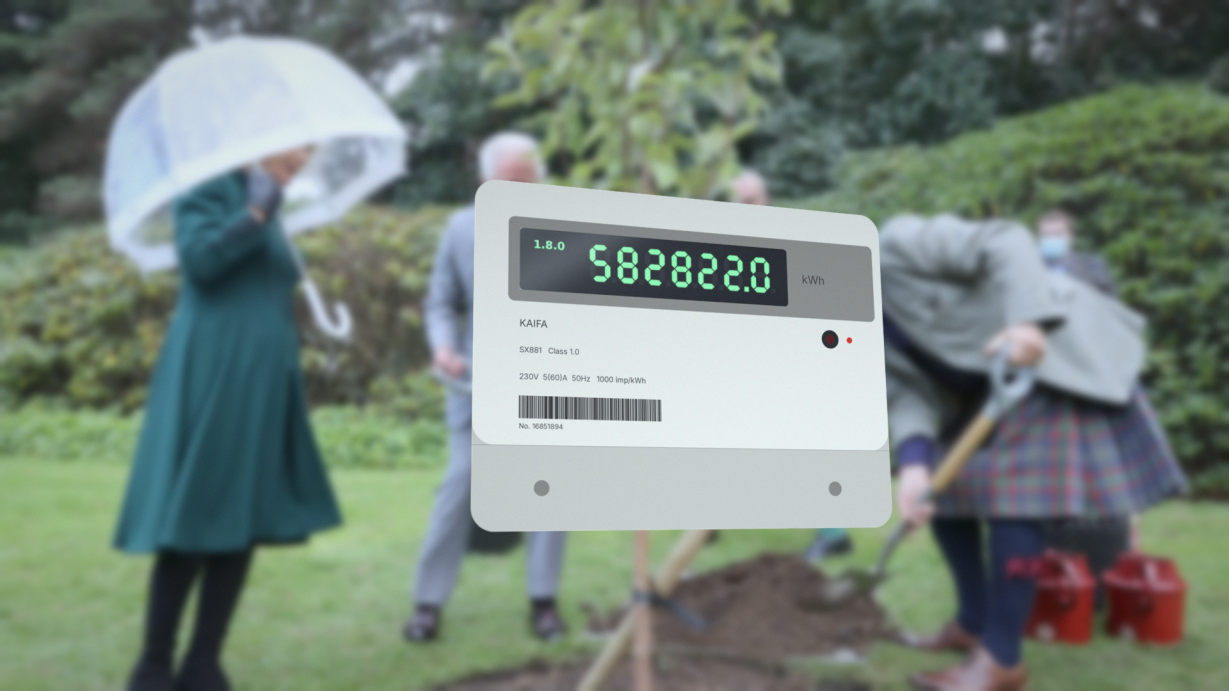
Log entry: 582822.0 kWh
